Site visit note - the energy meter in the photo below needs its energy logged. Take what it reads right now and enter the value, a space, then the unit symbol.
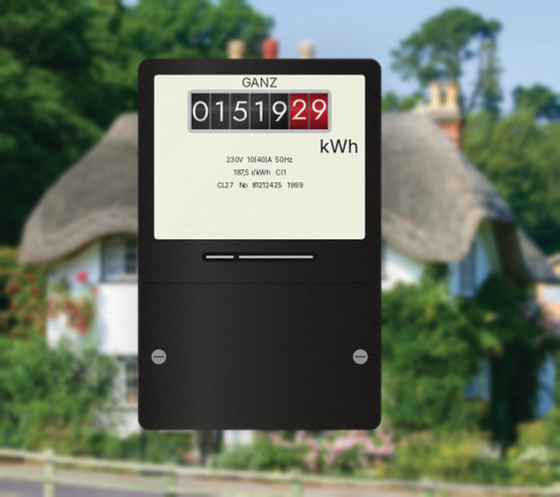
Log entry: 1519.29 kWh
